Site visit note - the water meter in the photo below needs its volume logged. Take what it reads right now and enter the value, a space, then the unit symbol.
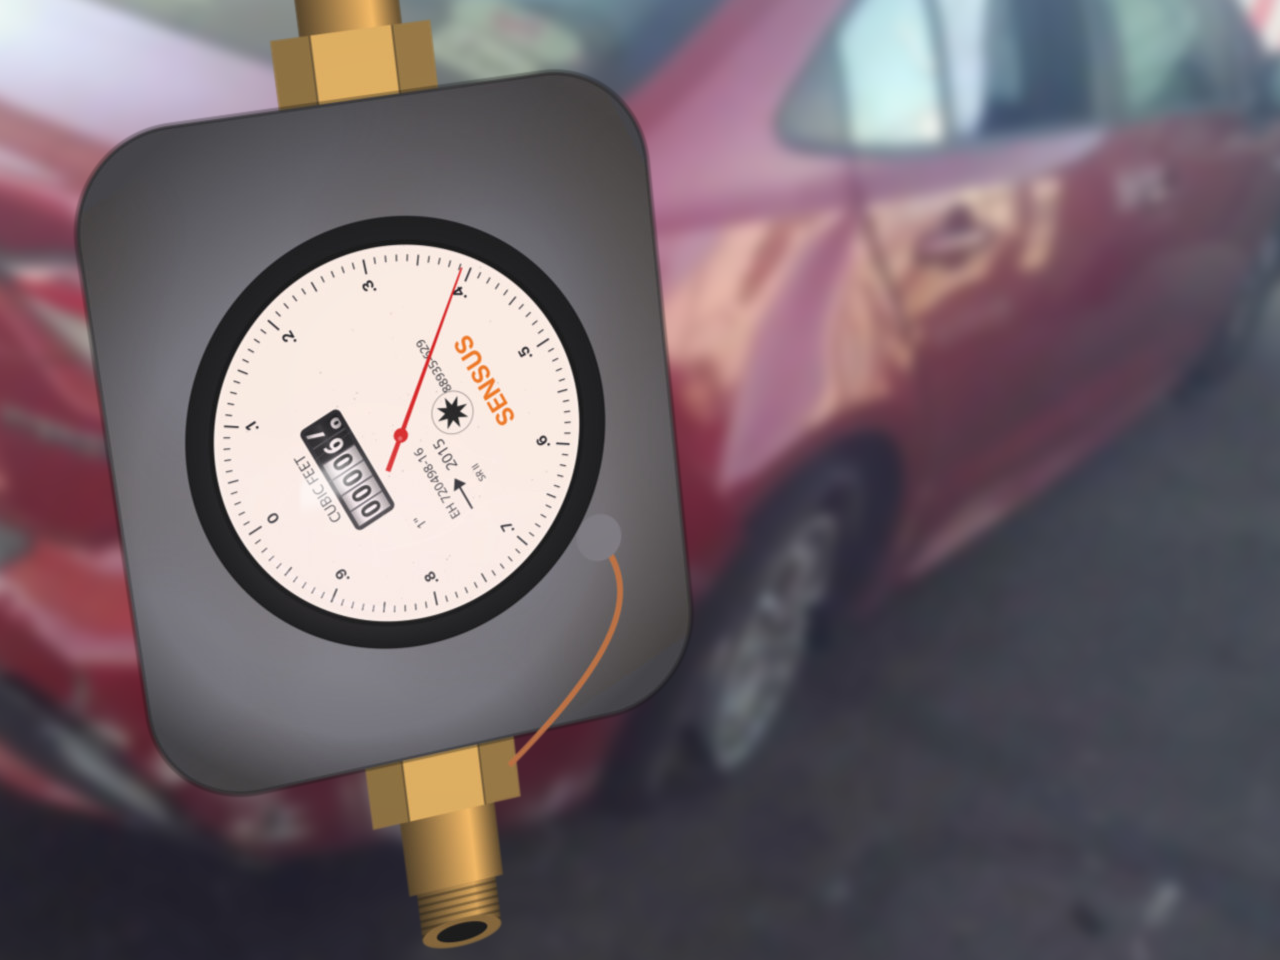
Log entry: 67.39 ft³
